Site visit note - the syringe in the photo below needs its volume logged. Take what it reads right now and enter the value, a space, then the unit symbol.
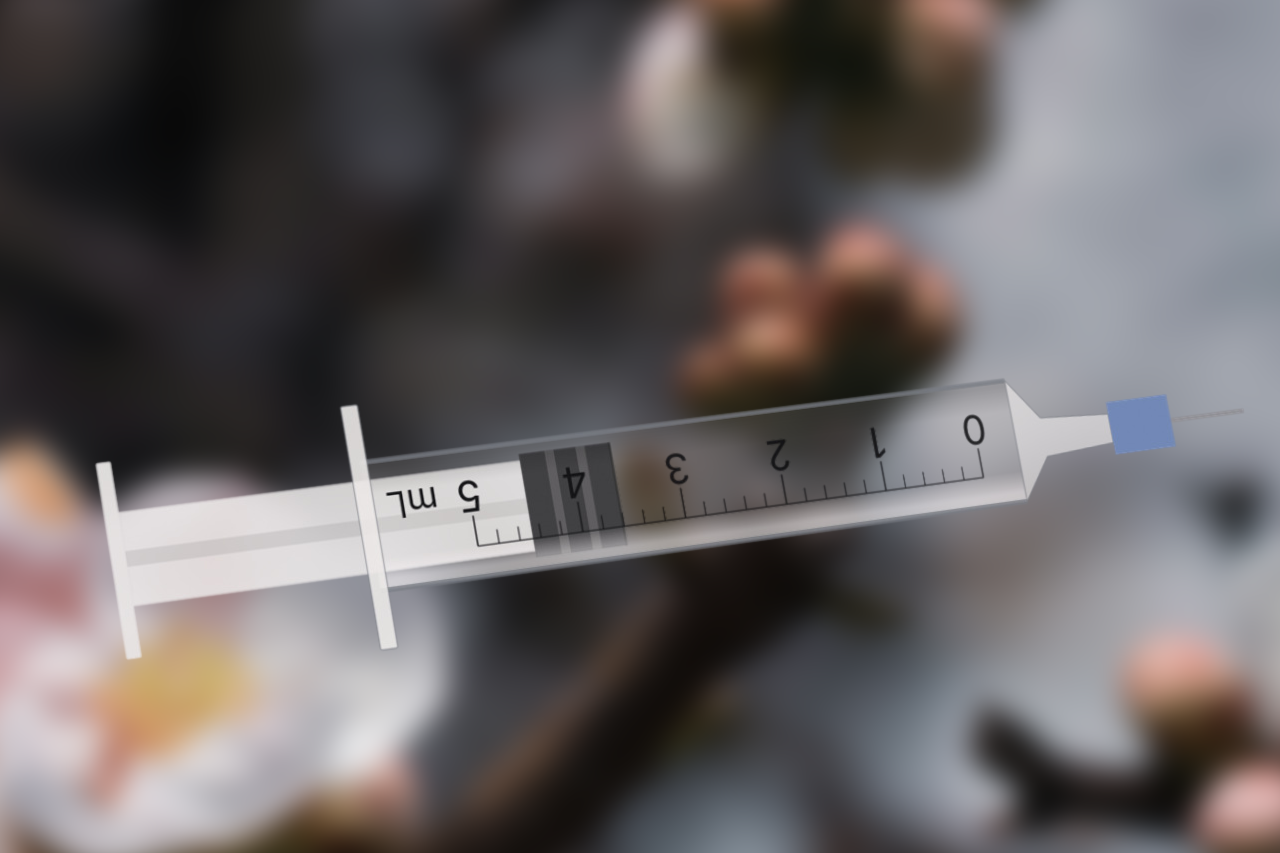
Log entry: 3.6 mL
